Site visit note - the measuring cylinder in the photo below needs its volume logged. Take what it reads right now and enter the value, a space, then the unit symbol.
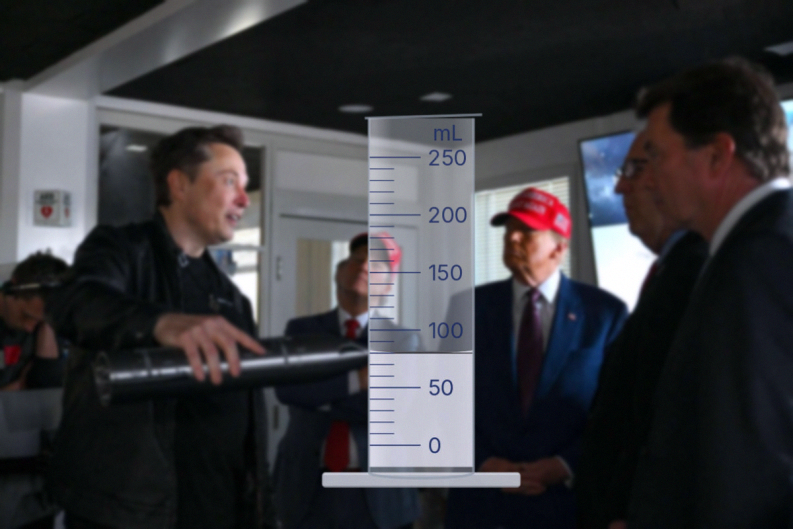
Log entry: 80 mL
